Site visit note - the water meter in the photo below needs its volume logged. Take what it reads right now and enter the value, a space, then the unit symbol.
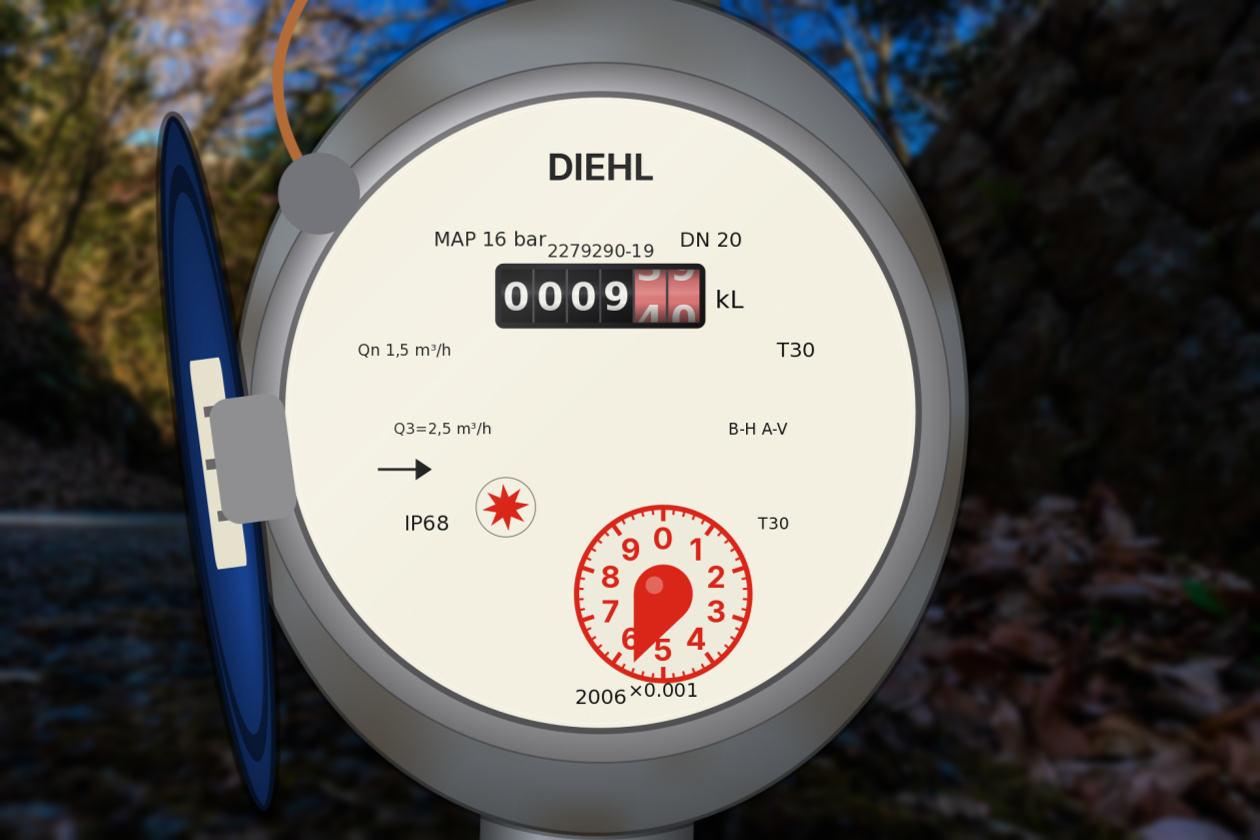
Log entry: 9.395 kL
